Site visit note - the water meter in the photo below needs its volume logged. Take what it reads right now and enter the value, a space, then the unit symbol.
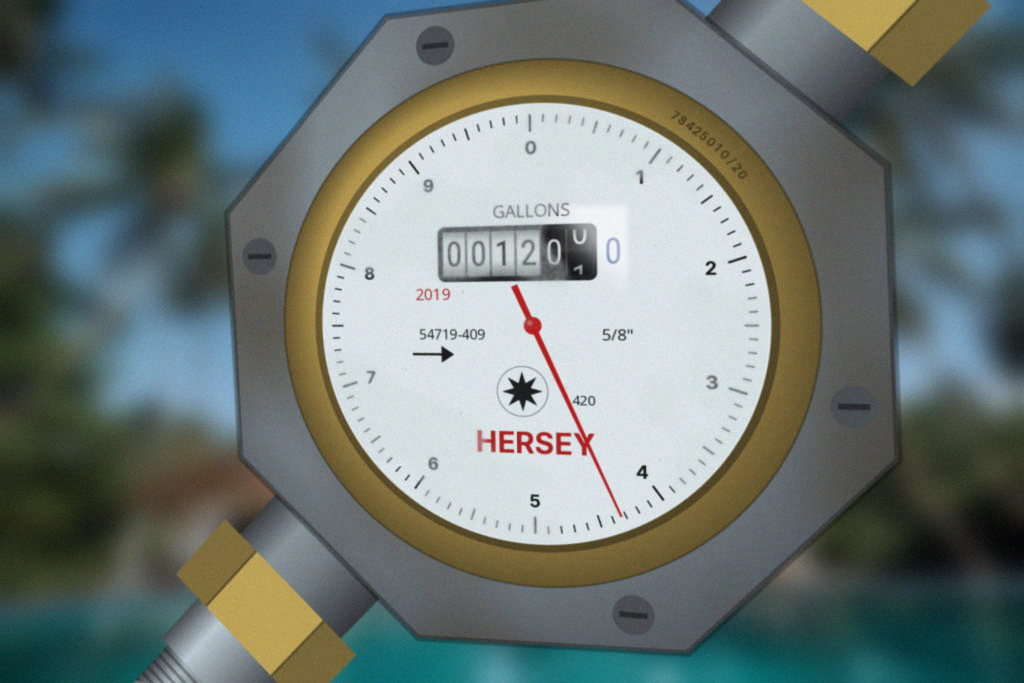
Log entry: 12004.3 gal
